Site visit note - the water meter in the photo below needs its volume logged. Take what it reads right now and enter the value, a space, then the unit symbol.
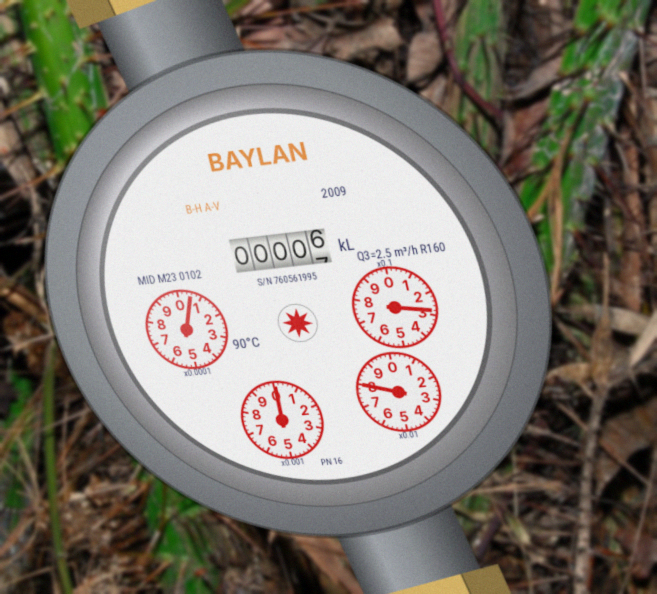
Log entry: 6.2800 kL
